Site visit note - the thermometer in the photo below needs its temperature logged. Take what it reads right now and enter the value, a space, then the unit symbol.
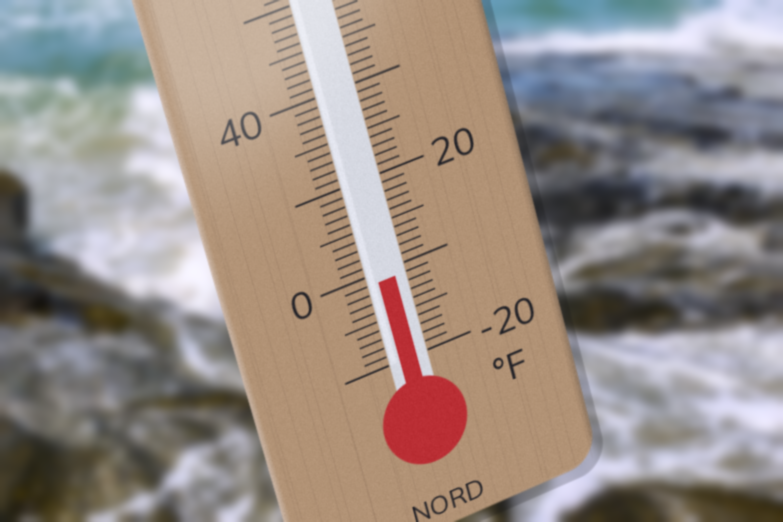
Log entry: -2 °F
